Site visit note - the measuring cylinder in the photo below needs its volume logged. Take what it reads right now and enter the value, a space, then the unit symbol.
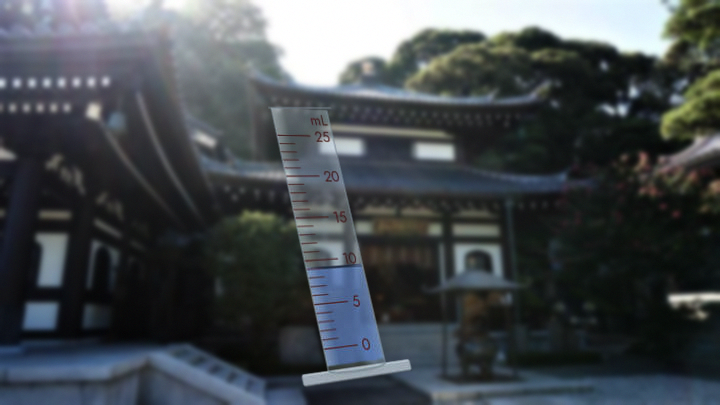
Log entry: 9 mL
